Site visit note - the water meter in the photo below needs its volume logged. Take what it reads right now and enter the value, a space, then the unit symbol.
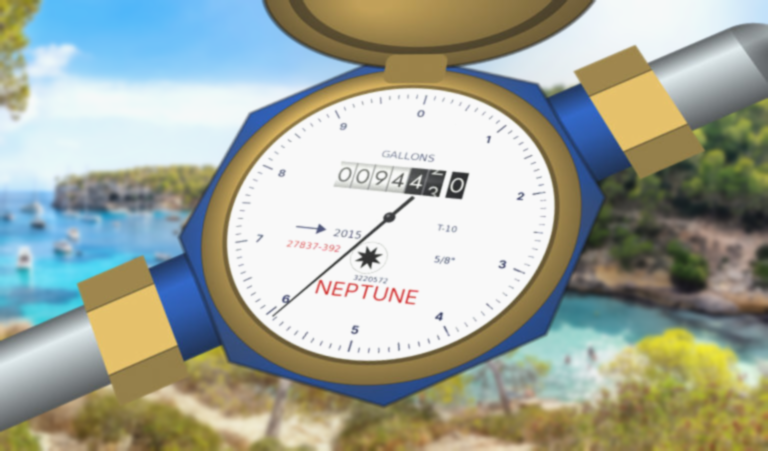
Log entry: 94425.9 gal
